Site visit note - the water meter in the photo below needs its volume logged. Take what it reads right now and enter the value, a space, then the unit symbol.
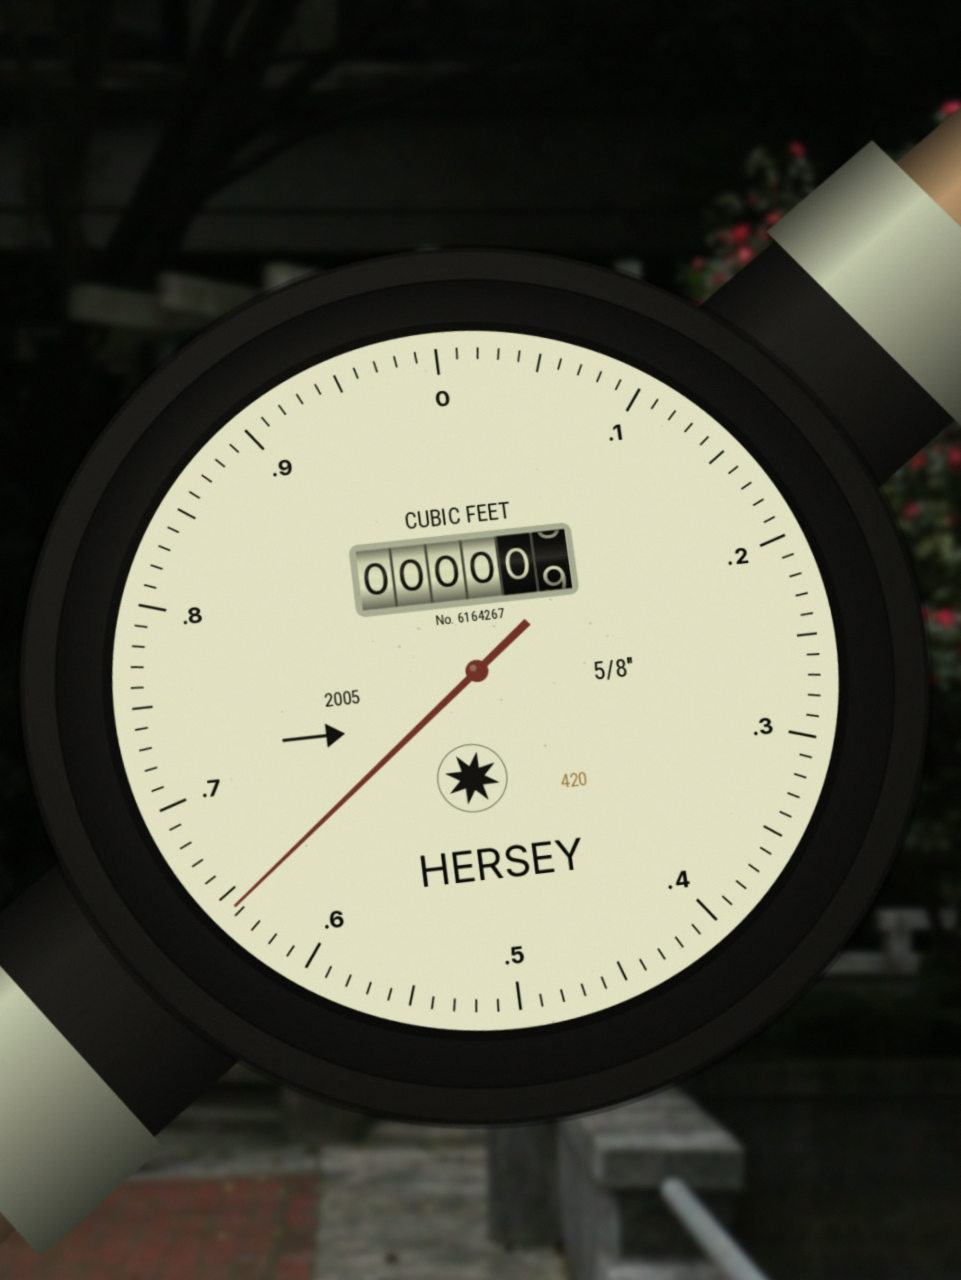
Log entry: 8.64 ft³
